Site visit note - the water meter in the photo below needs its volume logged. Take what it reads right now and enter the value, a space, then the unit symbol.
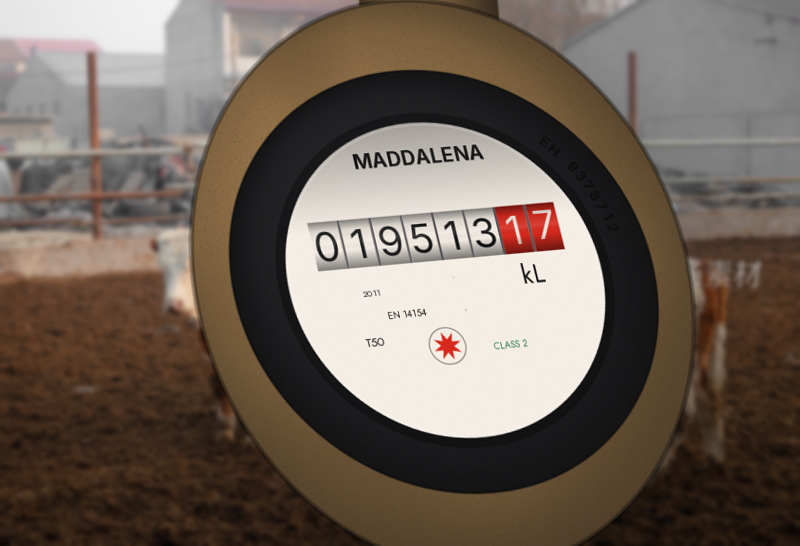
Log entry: 19513.17 kL
